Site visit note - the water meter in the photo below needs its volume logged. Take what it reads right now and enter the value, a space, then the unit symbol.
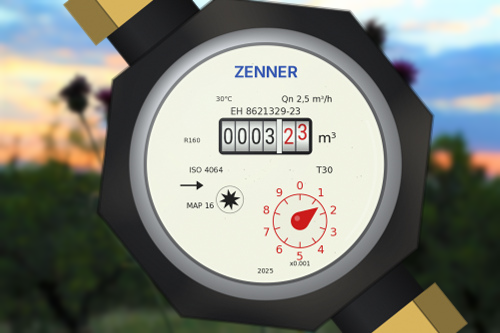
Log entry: 3.231 m³
